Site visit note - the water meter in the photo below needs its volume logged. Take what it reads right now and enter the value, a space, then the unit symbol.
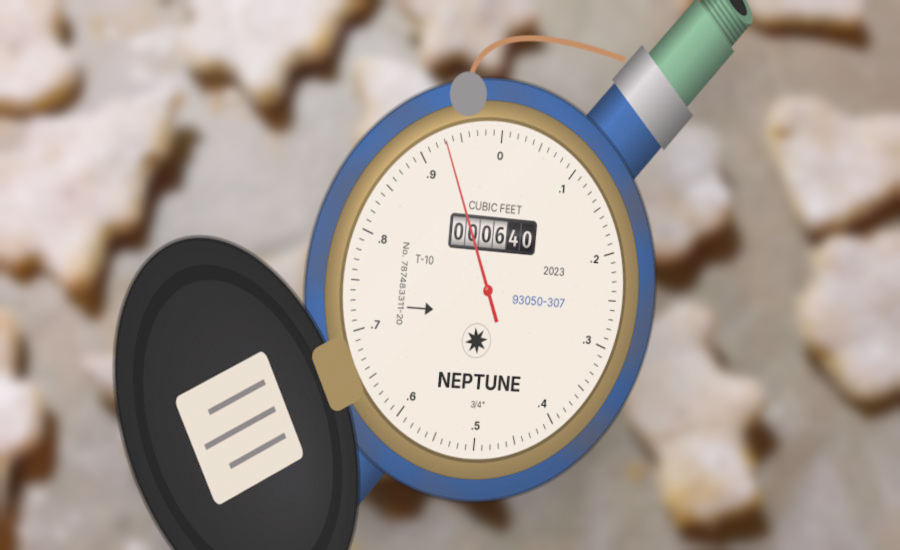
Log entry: 639.93 ft³
